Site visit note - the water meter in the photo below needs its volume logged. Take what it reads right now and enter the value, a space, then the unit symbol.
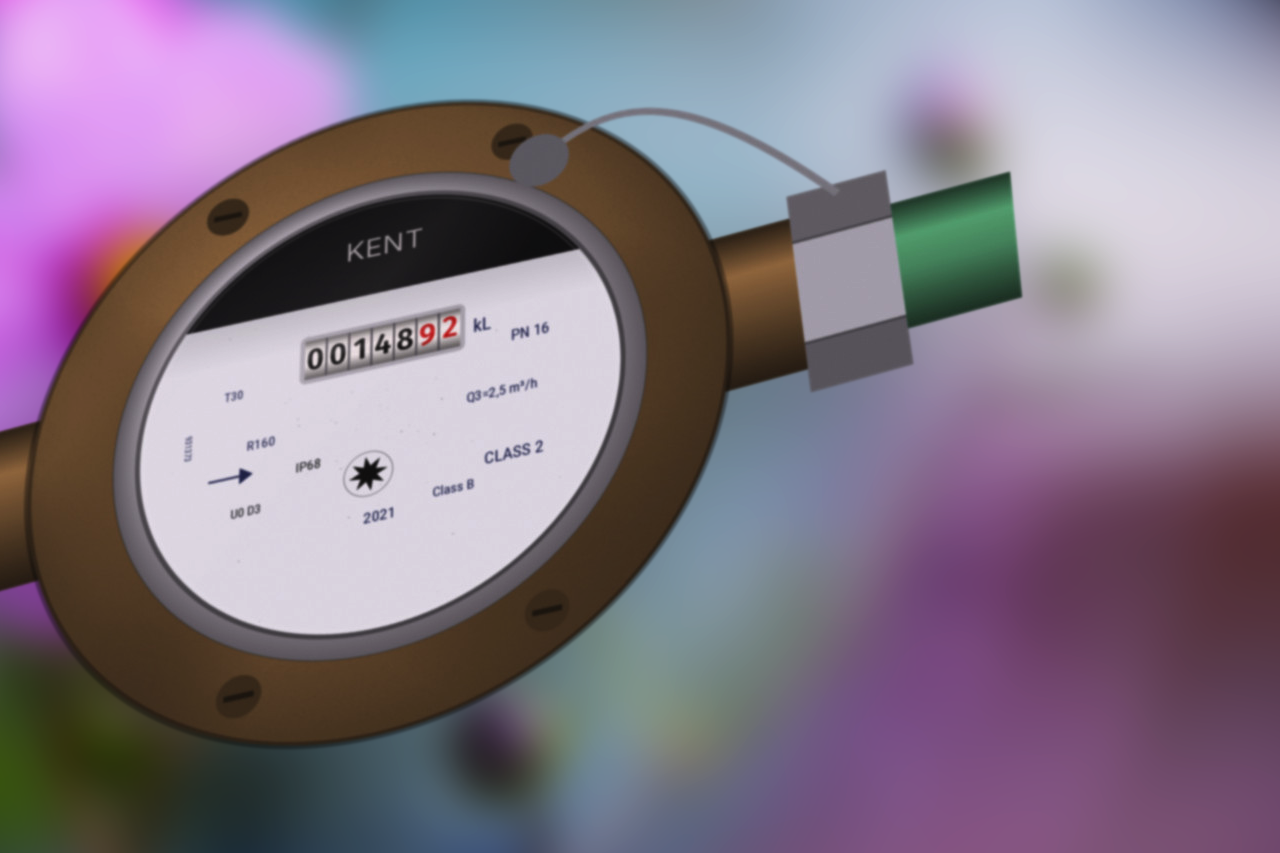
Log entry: 148.92 kL
